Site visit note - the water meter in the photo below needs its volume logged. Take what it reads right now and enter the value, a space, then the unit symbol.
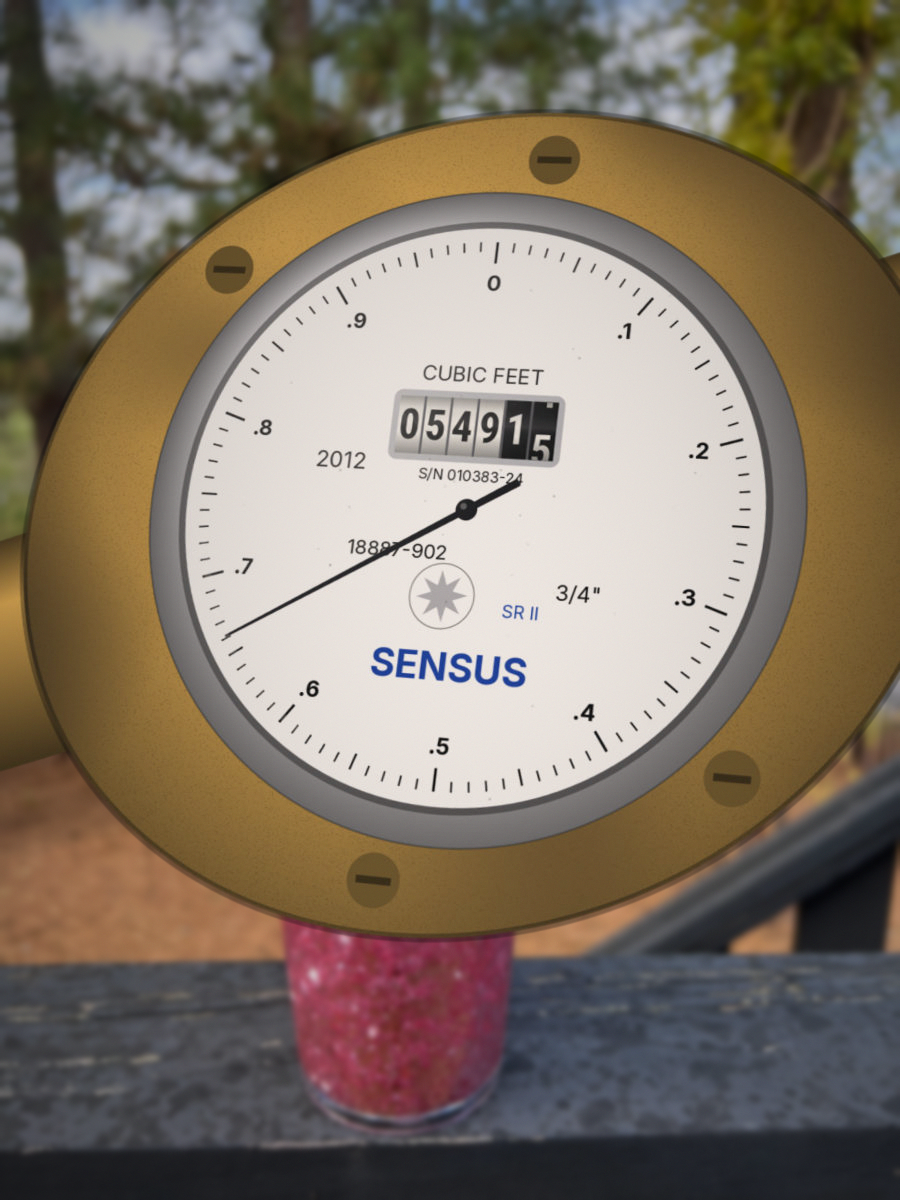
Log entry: 54914.66 ft³
